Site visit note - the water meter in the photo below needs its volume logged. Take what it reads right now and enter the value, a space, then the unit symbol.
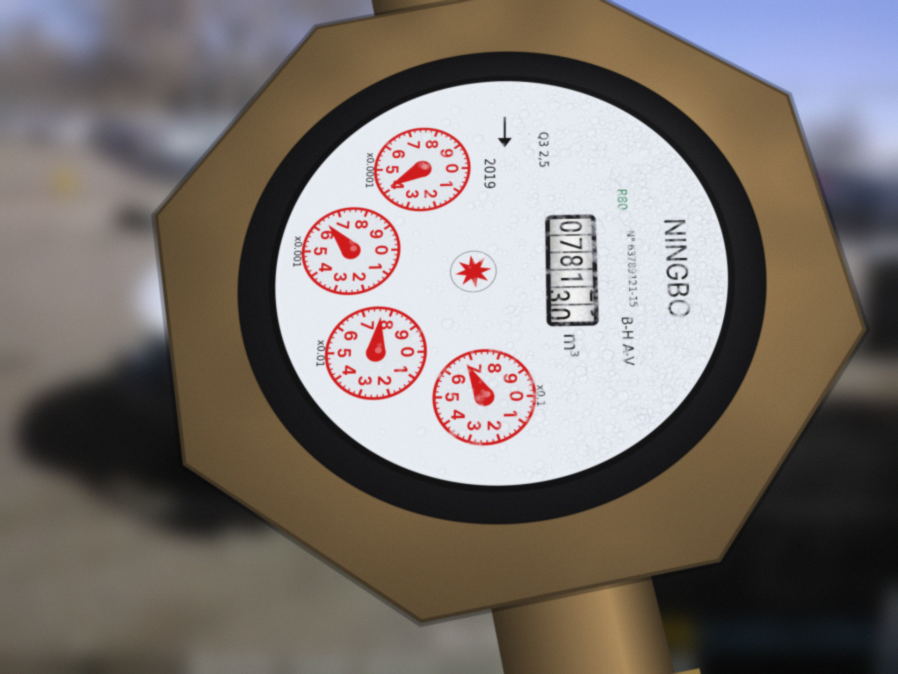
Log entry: 78129.6764 m³
